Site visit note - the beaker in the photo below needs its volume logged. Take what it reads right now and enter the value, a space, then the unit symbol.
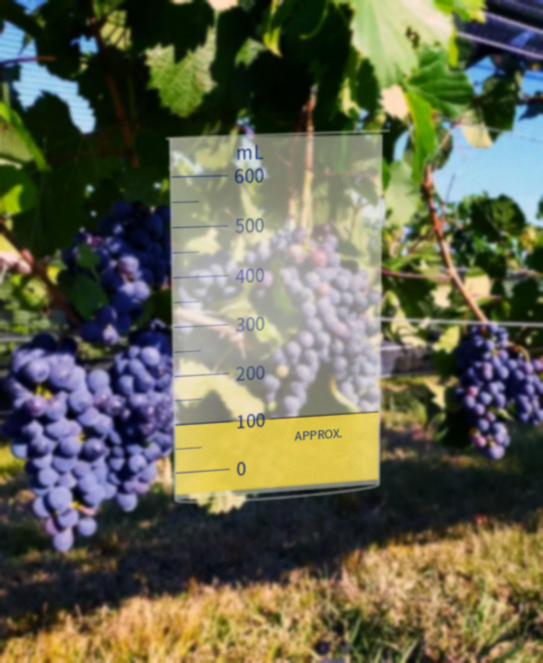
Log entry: 100 mL
